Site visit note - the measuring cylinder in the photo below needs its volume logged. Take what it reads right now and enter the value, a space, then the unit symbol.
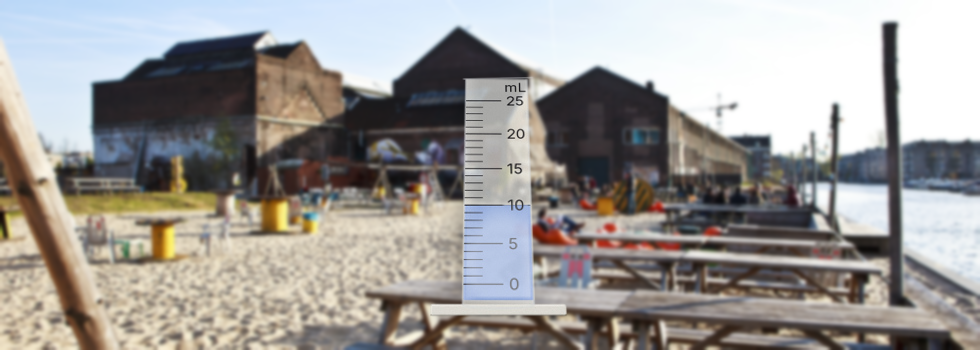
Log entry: 10 mL
